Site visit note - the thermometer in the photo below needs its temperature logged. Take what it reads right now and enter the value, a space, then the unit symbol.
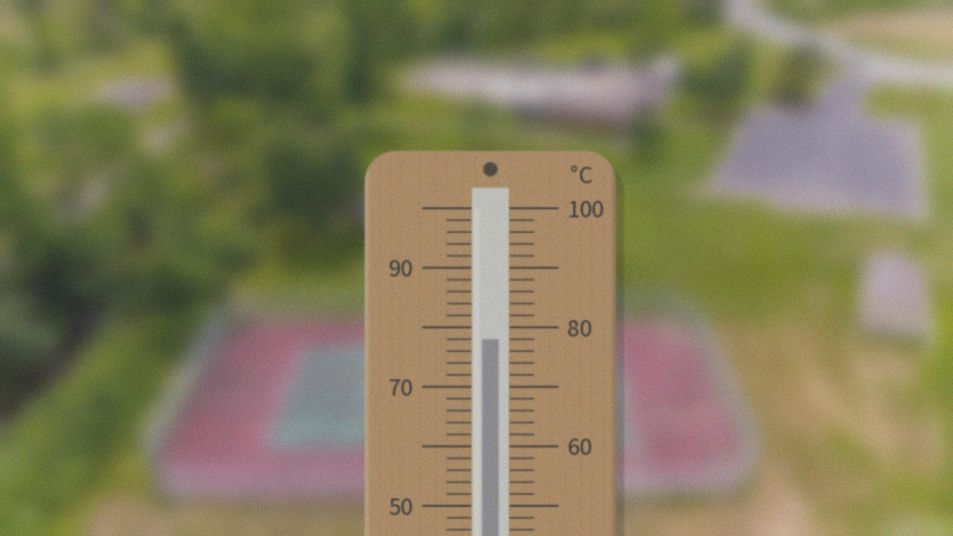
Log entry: 78 °C
